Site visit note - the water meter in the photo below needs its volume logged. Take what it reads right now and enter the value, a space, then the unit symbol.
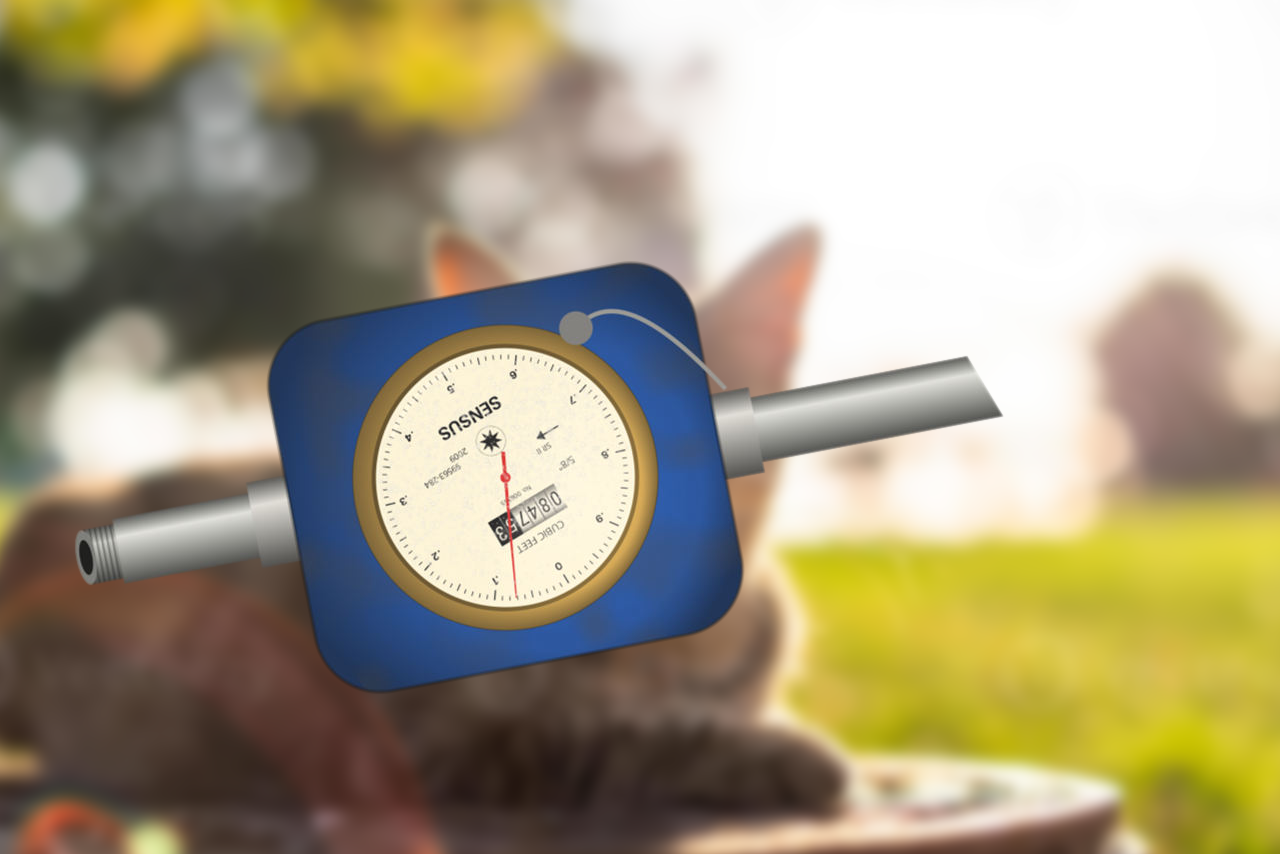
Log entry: 84753.07 ft³
